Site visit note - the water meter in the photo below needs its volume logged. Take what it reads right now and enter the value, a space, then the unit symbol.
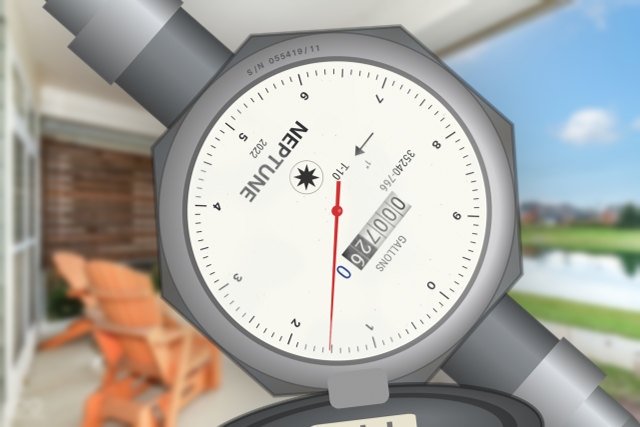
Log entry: 7261.5 gal
